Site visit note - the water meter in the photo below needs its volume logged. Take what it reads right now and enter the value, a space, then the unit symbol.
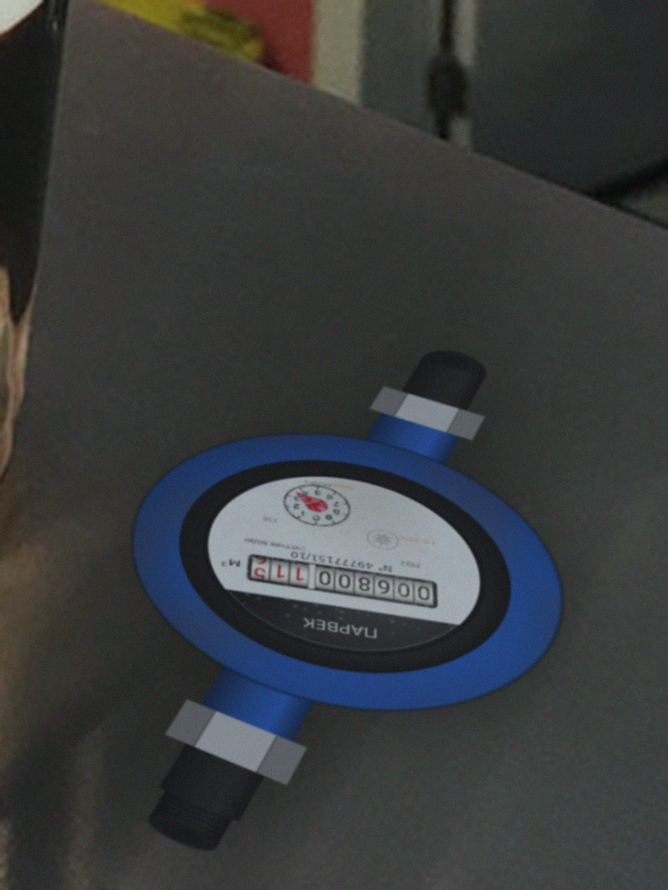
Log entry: 6800.1153 m³
